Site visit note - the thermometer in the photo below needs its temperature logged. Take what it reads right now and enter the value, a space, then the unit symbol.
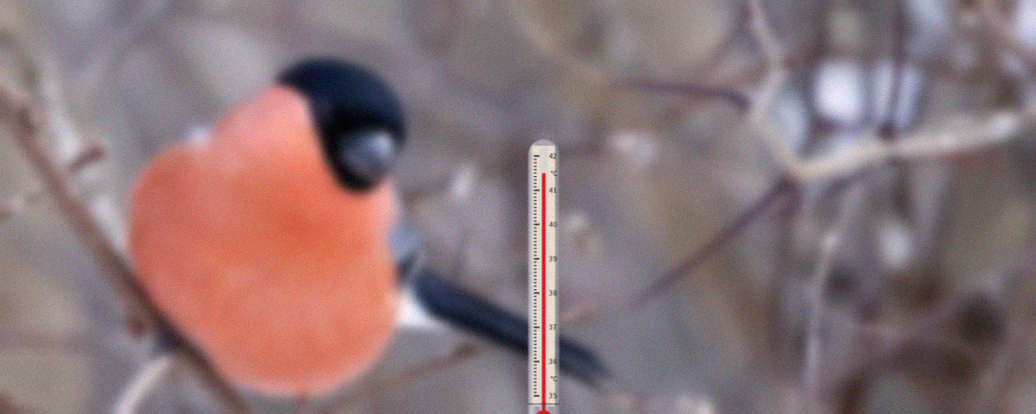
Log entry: 41.5 °C
